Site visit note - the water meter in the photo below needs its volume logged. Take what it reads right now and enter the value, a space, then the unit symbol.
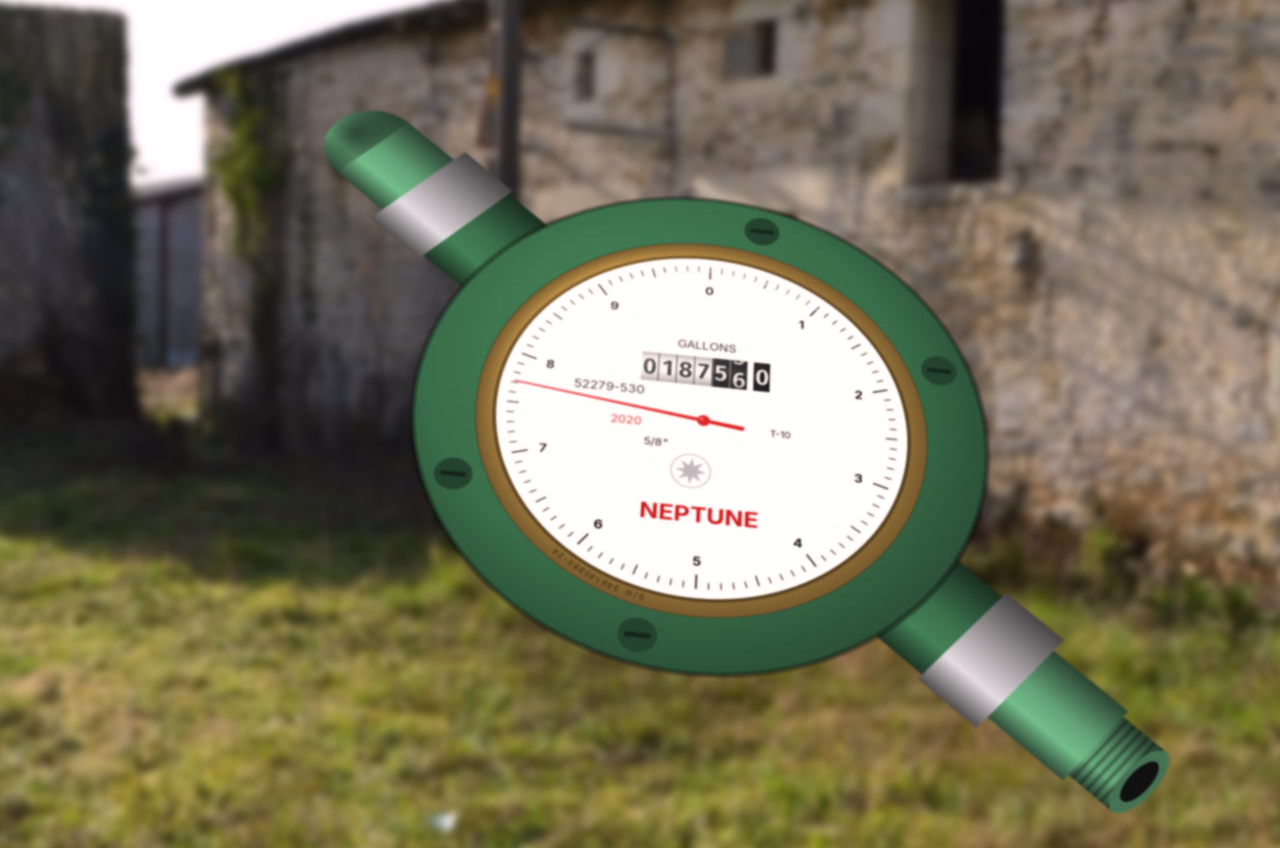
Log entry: 187557.7 gal
